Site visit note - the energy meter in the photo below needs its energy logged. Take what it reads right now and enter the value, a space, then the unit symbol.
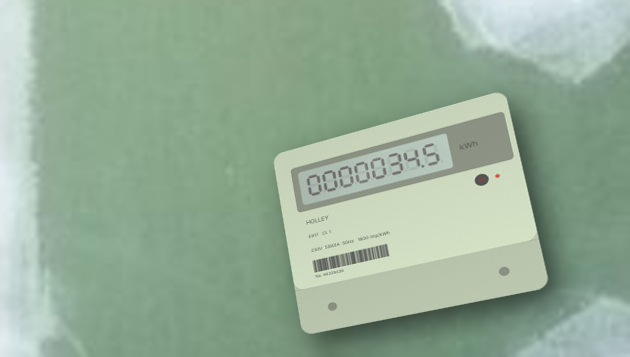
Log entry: 34.5 kWh
